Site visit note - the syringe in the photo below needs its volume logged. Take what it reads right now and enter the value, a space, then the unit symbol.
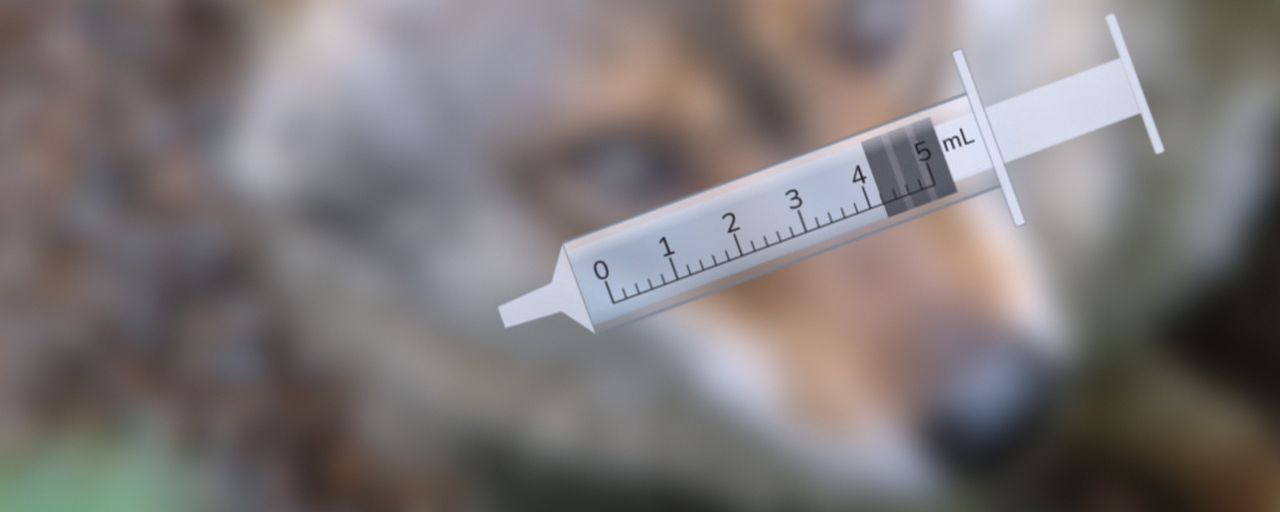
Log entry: 4.2 mL
